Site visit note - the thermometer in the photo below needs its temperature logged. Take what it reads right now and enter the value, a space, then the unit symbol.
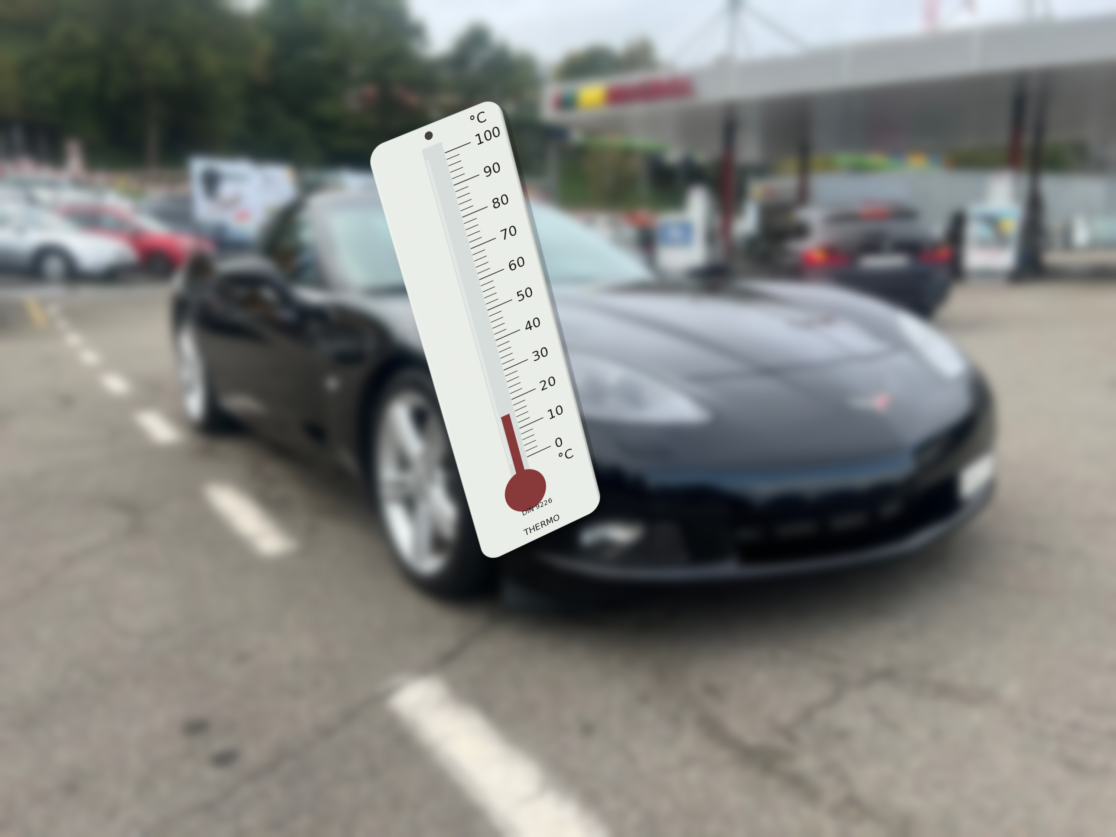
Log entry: 16 °C
